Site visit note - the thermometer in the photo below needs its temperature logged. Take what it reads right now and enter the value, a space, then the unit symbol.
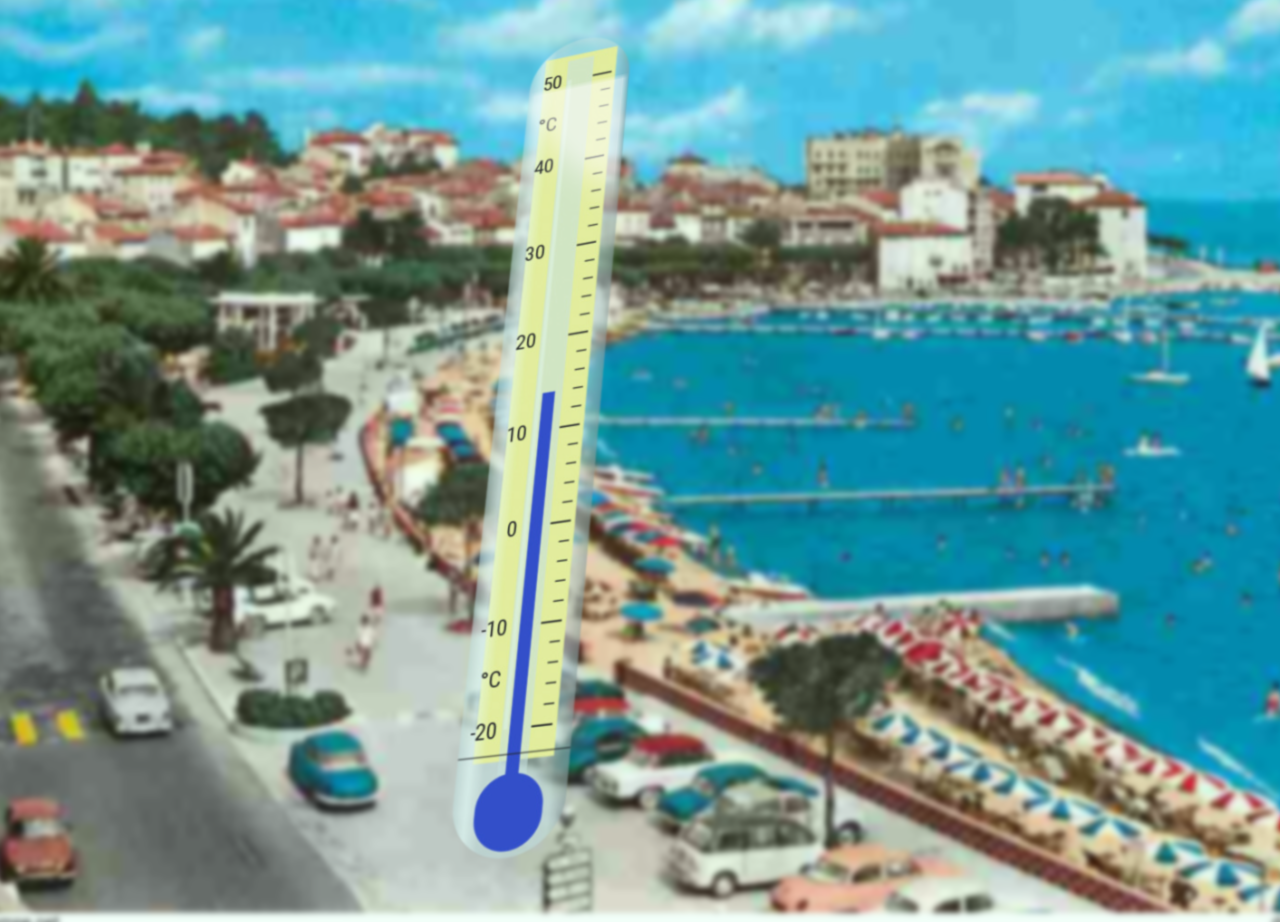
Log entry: 14 °C
